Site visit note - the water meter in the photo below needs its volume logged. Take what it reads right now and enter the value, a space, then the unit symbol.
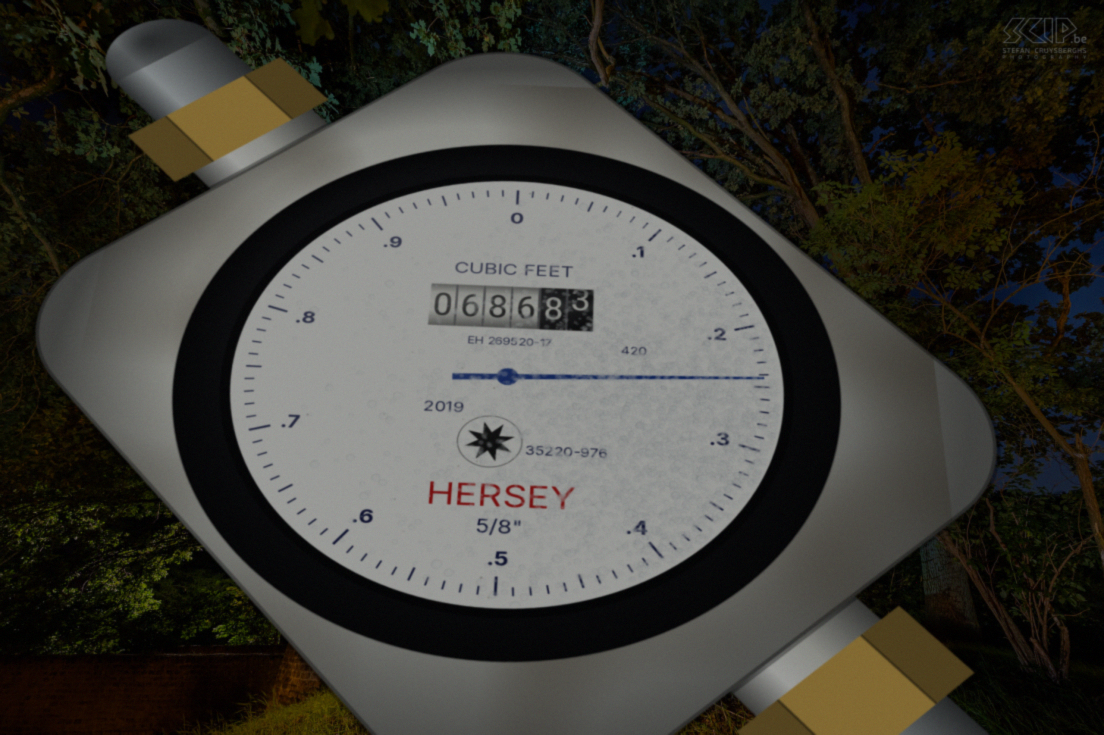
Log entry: 68683.24 ft³
